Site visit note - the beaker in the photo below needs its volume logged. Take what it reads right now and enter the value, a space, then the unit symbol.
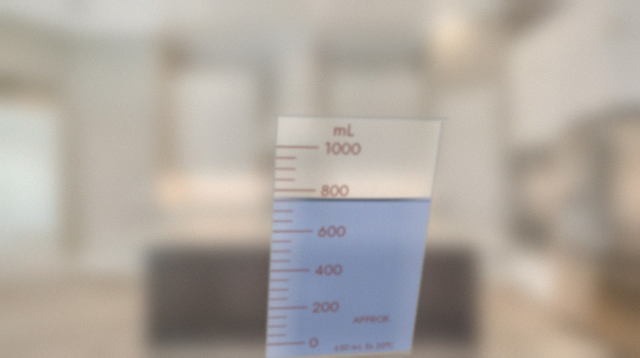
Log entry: 750 mL
